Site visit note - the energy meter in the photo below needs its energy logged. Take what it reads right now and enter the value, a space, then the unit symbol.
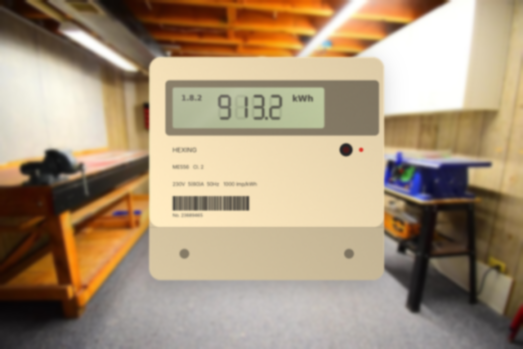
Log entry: 913.2 kWh
